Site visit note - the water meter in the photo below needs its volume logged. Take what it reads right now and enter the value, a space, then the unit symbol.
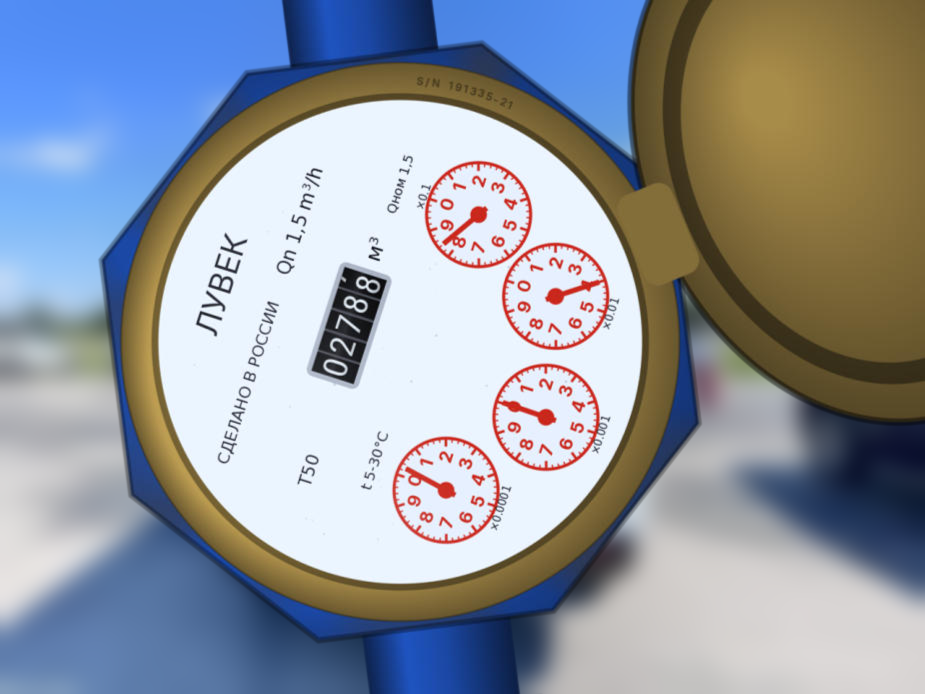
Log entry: 2787.8400 m³
